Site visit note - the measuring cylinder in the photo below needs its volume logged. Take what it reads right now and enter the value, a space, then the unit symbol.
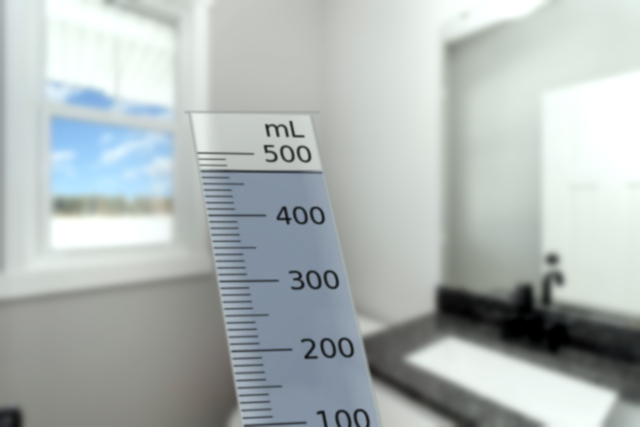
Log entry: 470 mL
